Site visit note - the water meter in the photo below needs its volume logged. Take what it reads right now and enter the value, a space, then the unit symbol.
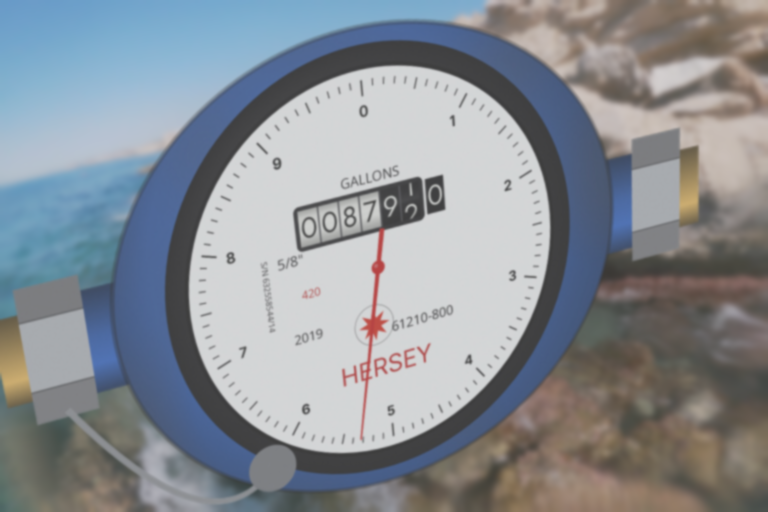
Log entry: 87915.3 gal
